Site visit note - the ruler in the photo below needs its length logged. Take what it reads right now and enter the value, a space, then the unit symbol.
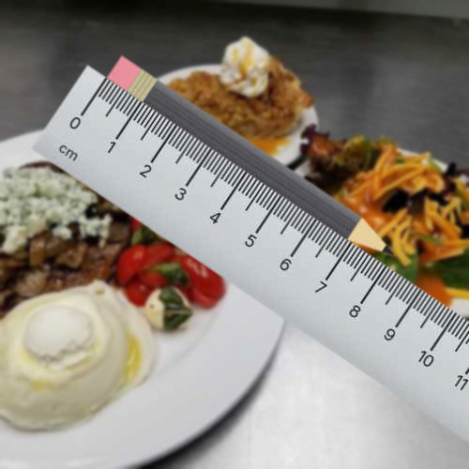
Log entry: 8 cm
